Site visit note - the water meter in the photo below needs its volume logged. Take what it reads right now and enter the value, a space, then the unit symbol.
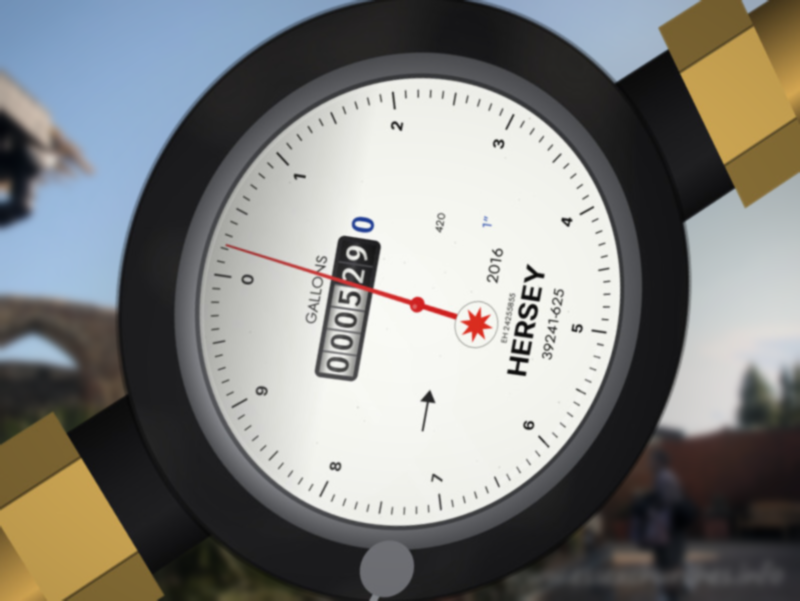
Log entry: 5290.2 gal
